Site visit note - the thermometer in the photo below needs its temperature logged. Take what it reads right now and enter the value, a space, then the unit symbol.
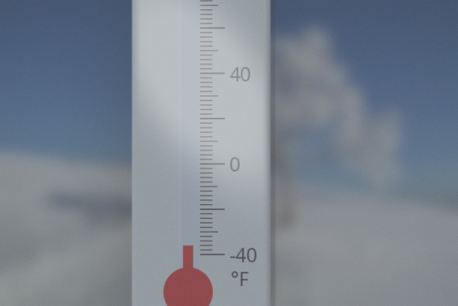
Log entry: -36 °F
